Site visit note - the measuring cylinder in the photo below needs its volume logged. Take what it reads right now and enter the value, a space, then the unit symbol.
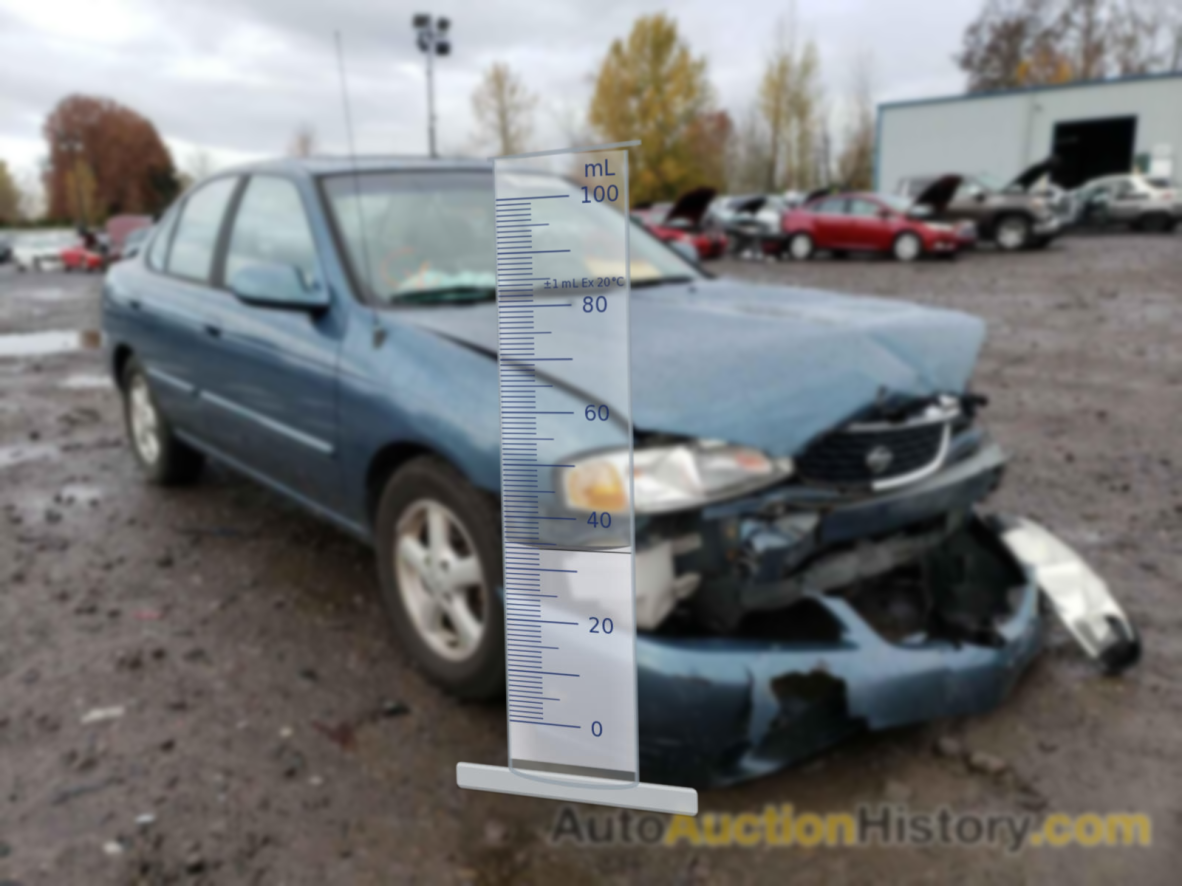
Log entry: 34 mL
